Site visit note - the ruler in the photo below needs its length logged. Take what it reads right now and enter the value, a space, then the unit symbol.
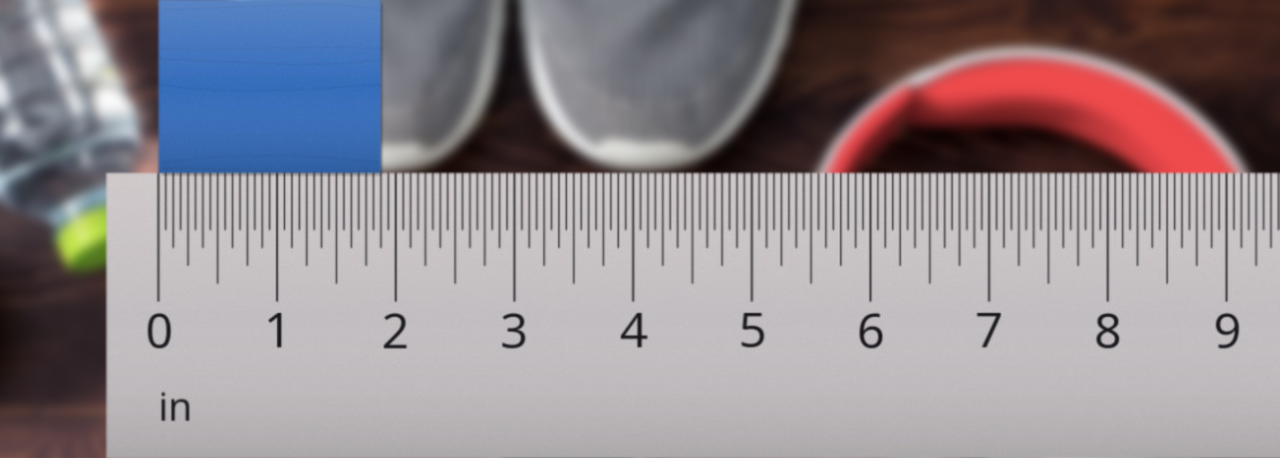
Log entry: 1.875 in
